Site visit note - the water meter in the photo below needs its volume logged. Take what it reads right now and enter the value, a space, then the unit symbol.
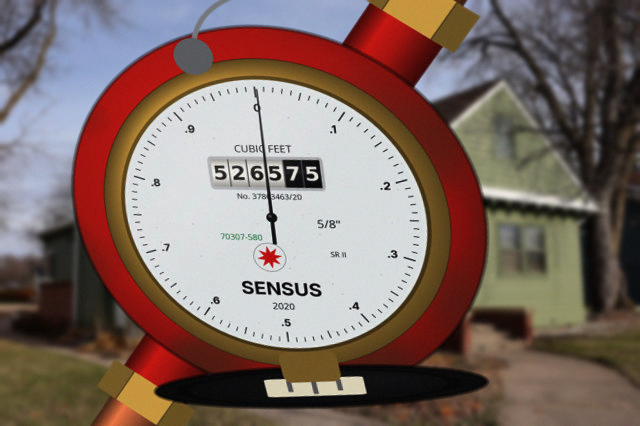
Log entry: 526575.00 ft³
